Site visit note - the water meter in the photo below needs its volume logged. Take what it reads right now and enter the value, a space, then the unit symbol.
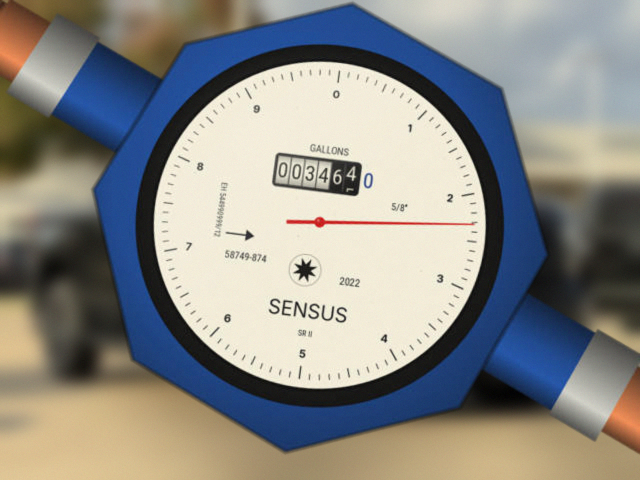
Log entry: 34642.3 gal
